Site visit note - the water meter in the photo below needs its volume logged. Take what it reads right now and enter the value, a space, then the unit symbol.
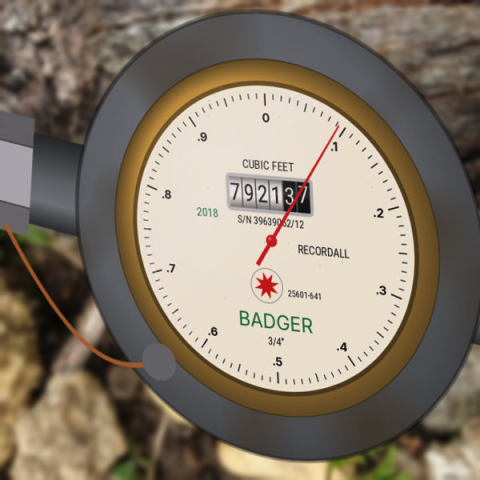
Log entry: 792137.09 ft³
